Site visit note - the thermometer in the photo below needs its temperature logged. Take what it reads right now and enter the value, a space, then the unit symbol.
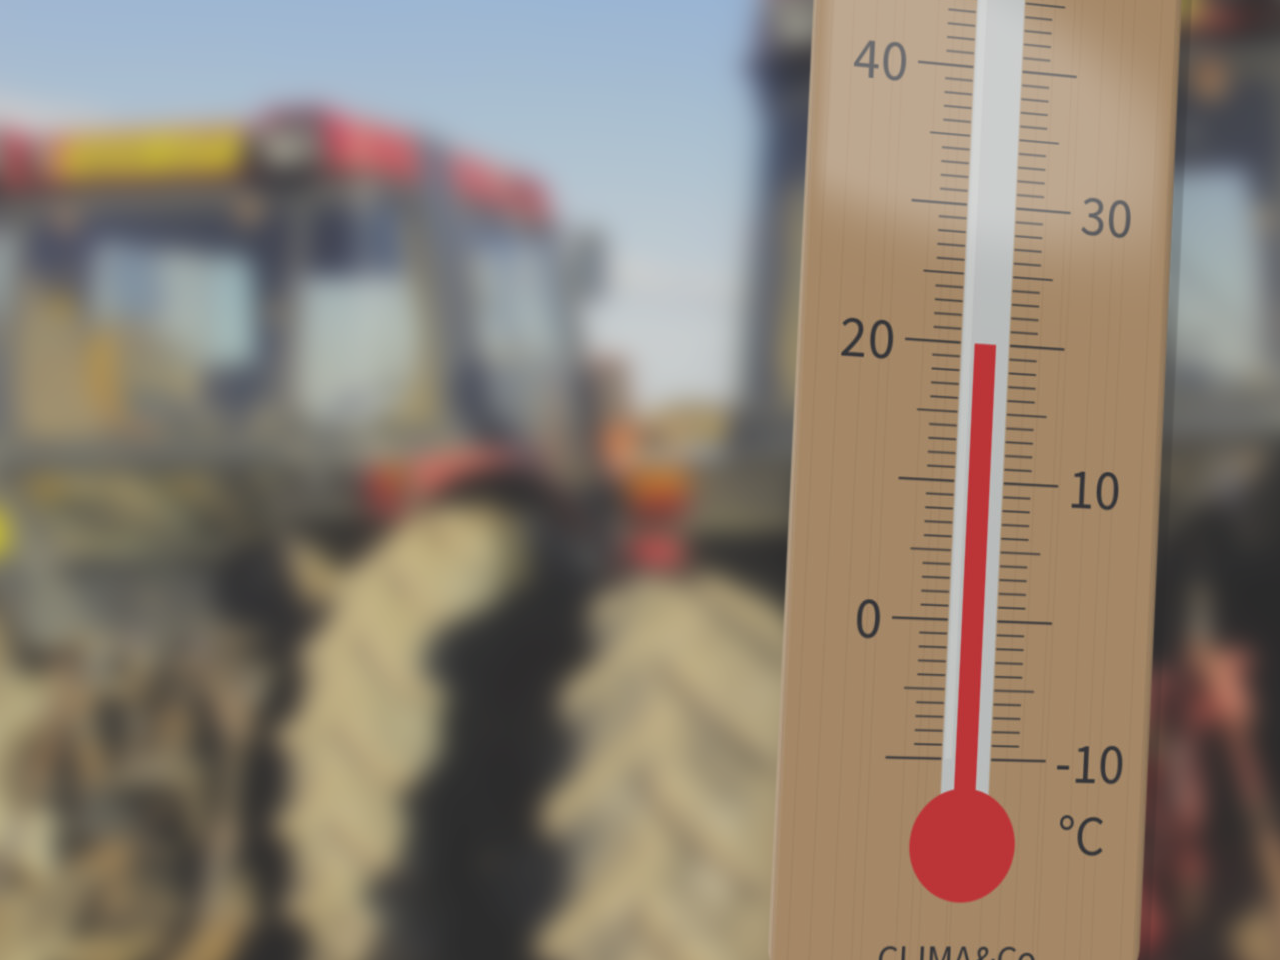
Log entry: 20 °C
